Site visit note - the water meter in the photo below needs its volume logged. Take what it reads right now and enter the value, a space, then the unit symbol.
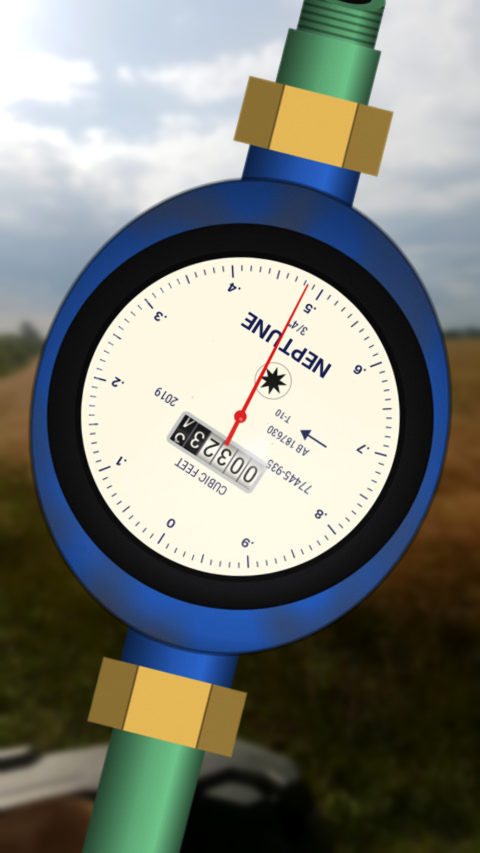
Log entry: 3233.48 ft³
